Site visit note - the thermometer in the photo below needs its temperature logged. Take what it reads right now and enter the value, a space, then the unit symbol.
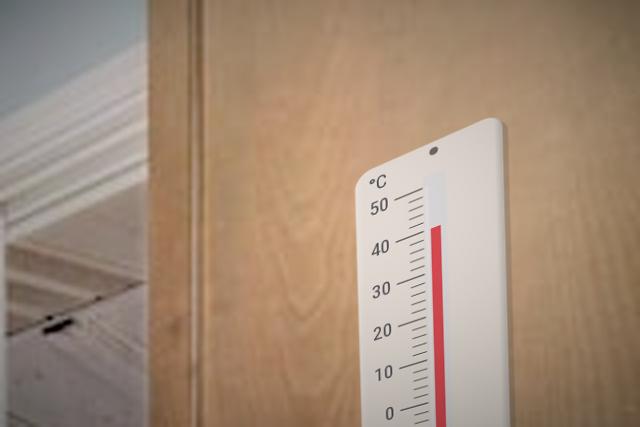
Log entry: 40 °C
